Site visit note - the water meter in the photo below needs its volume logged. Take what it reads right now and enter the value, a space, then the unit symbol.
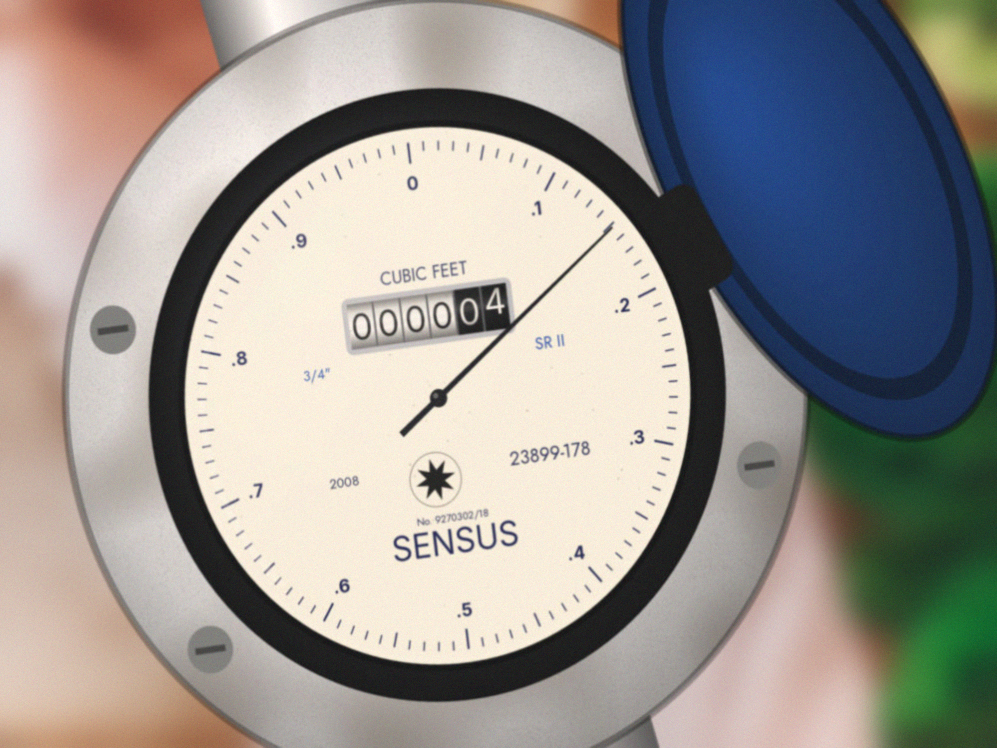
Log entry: 4.15 ft³
